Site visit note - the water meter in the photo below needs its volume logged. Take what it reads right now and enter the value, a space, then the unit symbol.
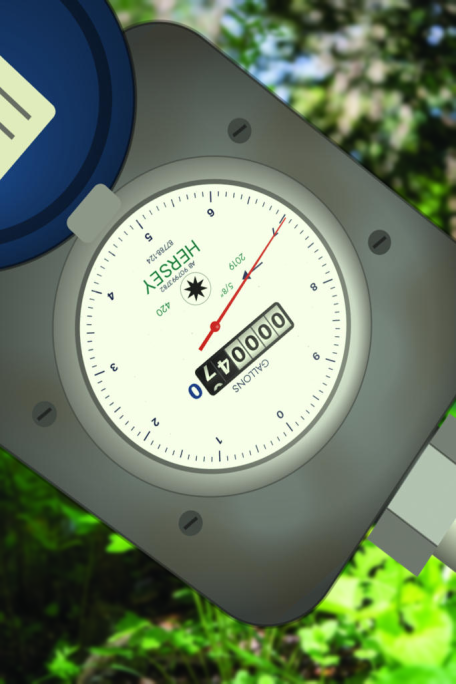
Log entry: 467.0 gal
